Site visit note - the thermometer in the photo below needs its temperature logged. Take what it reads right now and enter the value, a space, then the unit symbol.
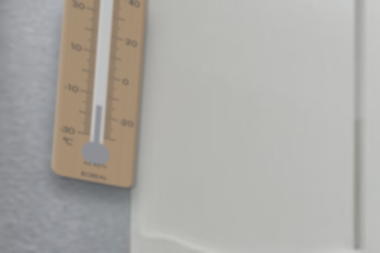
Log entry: -15 °C
